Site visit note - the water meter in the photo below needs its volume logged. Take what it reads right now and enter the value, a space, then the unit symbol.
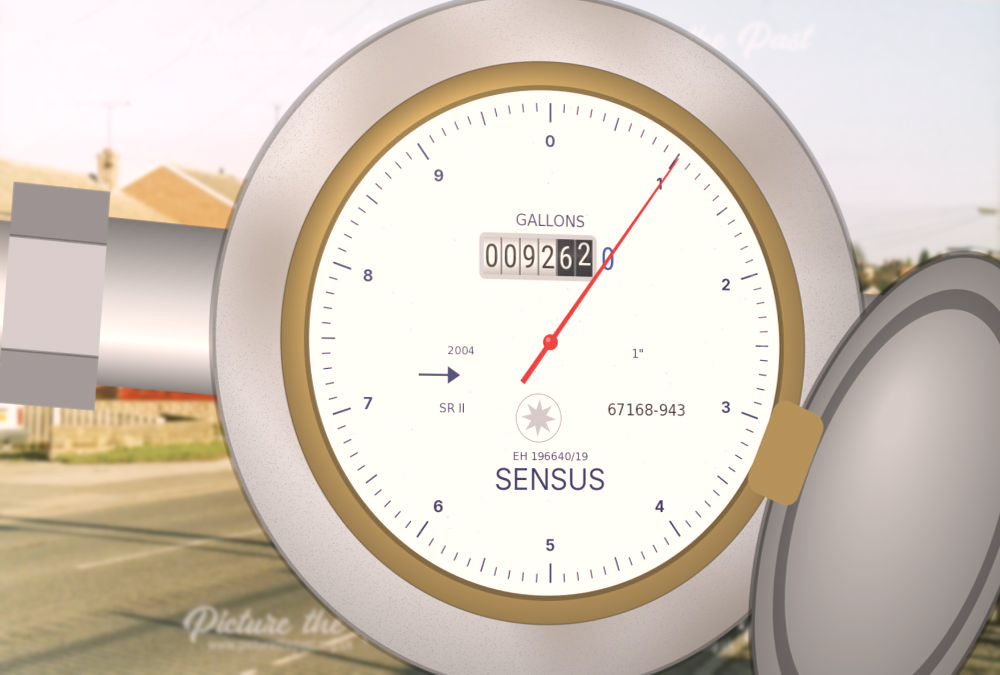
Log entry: 92621.0 gal
